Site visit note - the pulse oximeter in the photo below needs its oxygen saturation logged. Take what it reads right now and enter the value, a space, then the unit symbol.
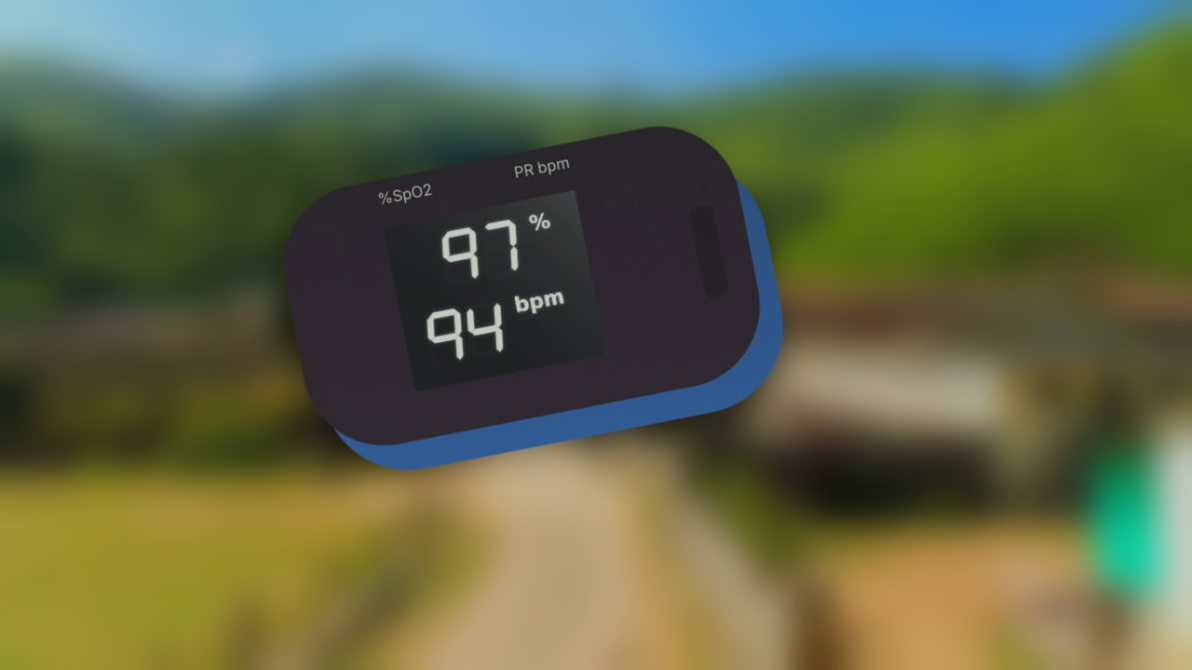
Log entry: 97 %
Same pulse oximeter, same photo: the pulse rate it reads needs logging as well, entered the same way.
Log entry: 94 bpm
